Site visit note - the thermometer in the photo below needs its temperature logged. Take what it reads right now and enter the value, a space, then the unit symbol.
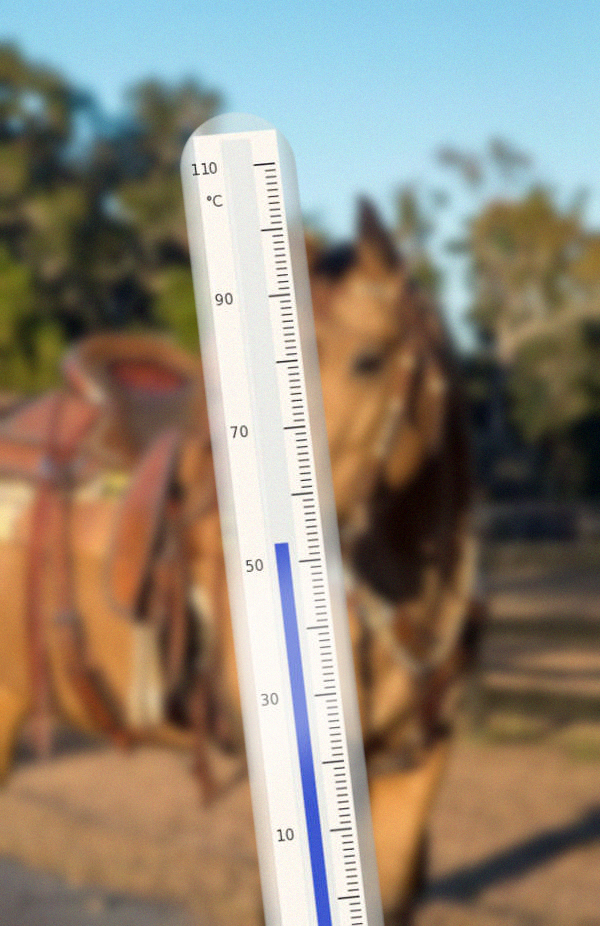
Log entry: 53 °C
